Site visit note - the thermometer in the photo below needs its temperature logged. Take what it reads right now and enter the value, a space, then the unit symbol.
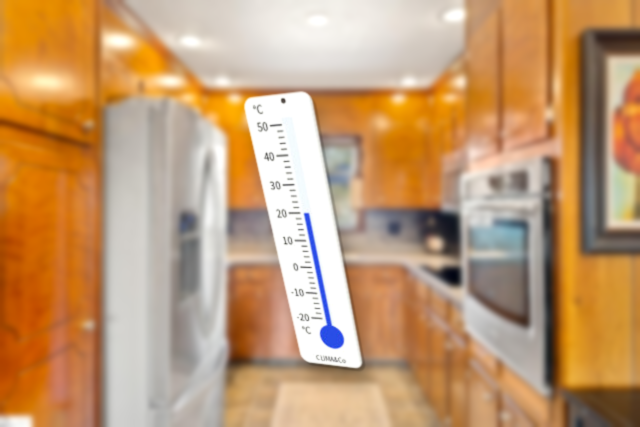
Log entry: 20 °C
